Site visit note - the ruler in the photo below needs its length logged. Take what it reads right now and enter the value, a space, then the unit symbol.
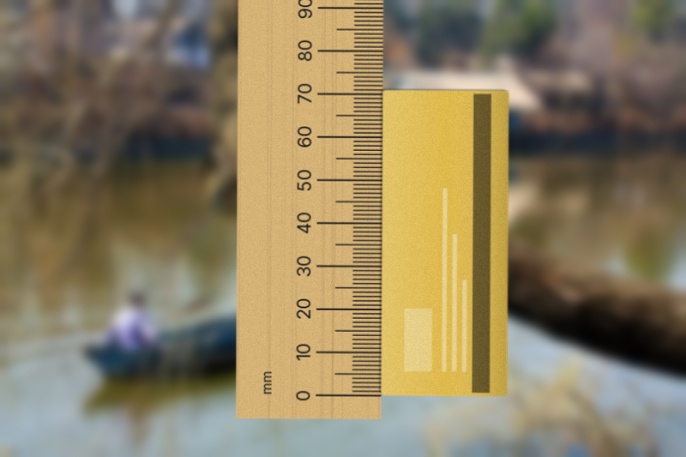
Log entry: 71 mm
